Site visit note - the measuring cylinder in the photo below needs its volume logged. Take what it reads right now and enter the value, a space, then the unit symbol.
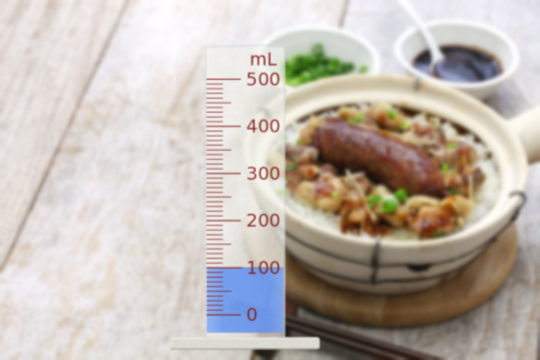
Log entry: 100 mL
